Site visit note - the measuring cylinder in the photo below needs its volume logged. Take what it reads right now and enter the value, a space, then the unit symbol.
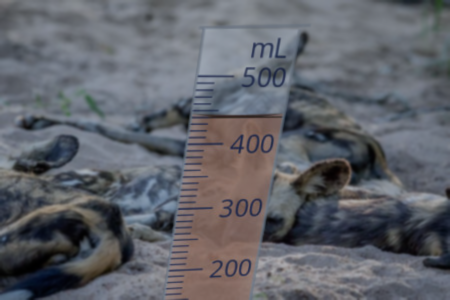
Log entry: 440 mL
